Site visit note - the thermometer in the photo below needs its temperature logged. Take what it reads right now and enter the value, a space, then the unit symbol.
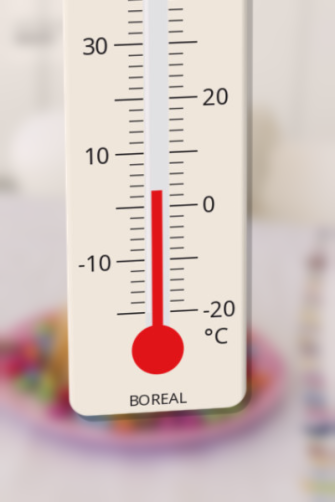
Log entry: 3 °C
